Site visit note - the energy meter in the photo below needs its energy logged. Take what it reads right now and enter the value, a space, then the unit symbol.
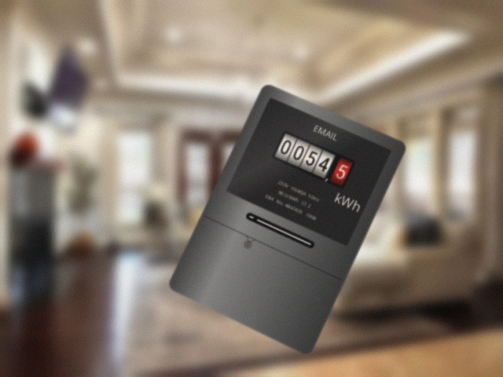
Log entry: 54.5 kWh
